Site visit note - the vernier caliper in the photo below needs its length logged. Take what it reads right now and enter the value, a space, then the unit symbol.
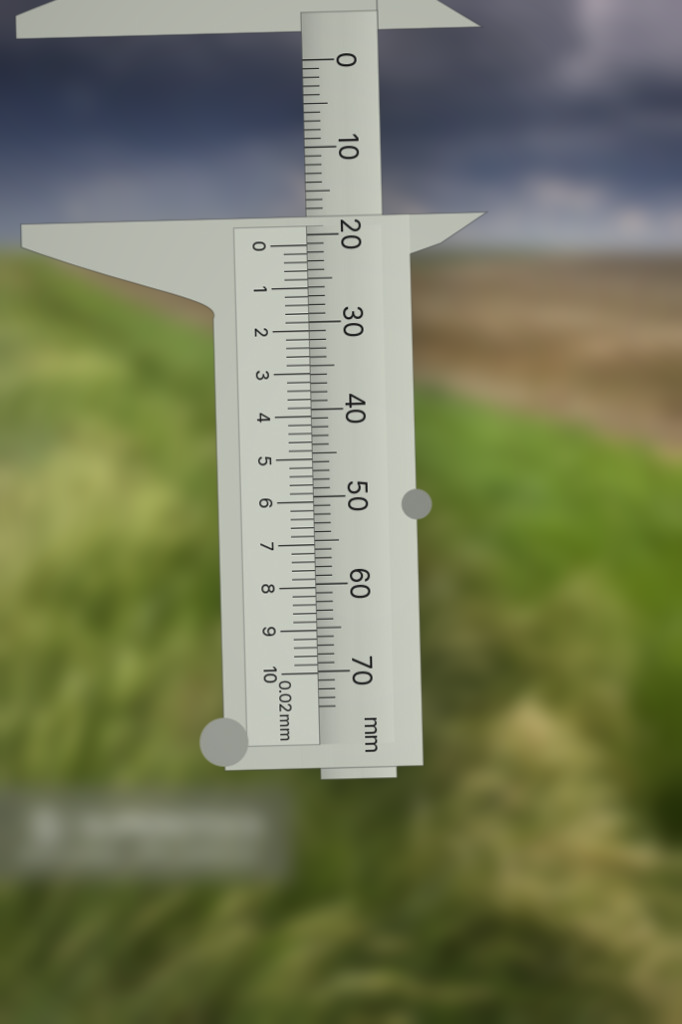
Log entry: 21.2 mm
